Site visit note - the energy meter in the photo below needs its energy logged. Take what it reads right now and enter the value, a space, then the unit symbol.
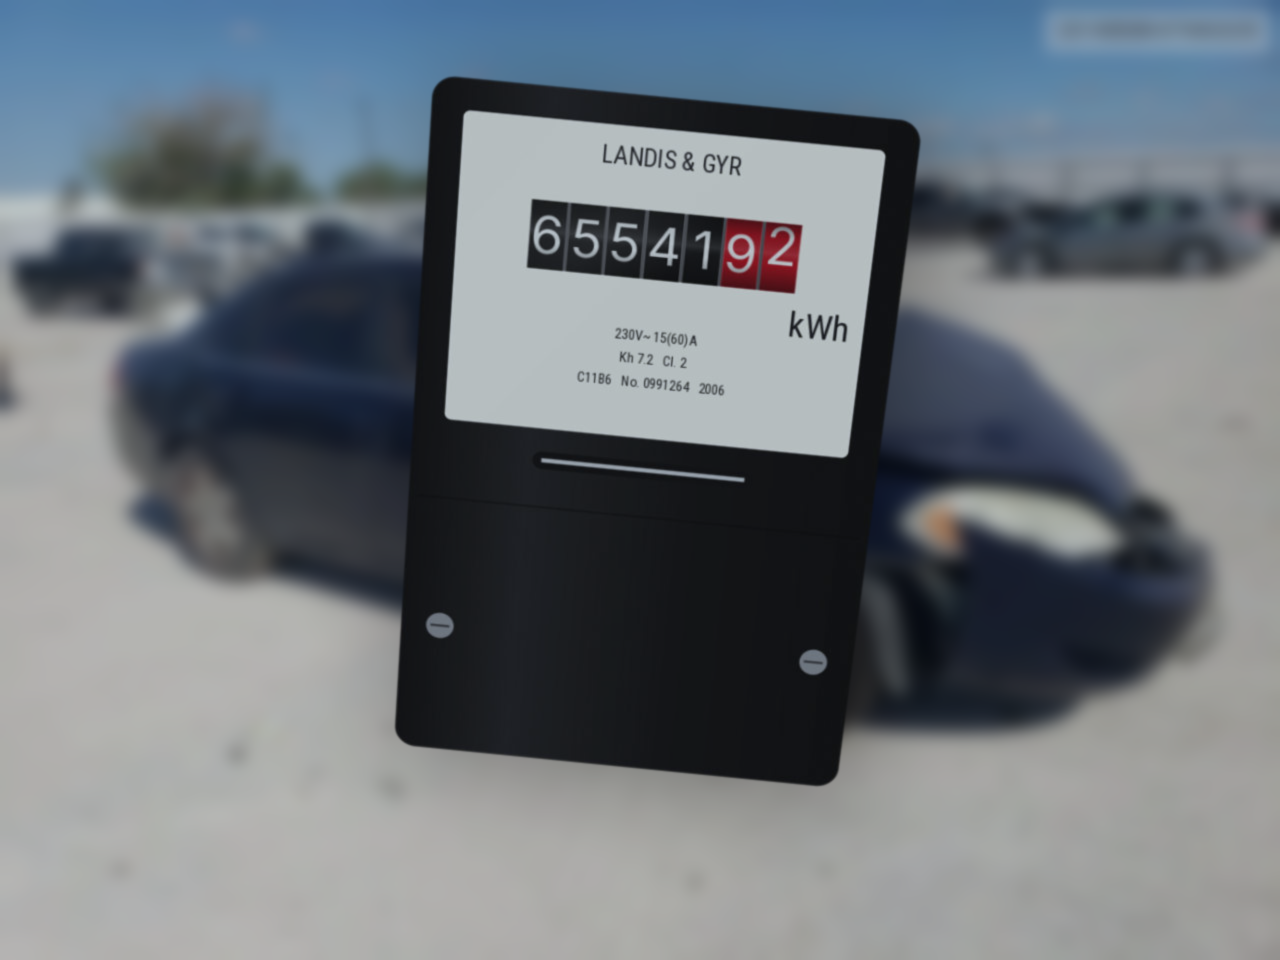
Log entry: 65541.92 kWh
